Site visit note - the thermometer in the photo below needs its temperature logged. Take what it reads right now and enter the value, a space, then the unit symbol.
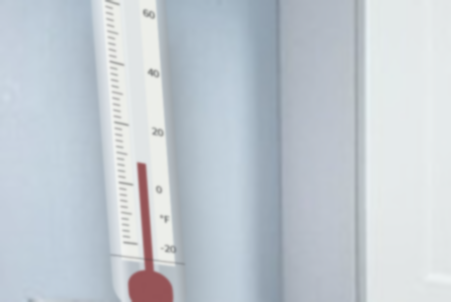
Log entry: 8 °F
